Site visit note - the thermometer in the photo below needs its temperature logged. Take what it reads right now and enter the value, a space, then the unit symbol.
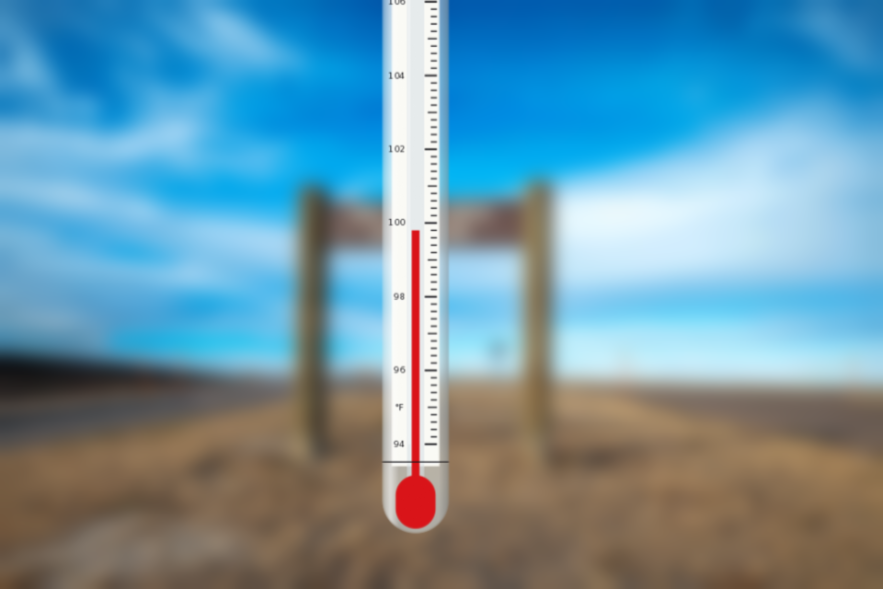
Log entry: 99.8 °F
